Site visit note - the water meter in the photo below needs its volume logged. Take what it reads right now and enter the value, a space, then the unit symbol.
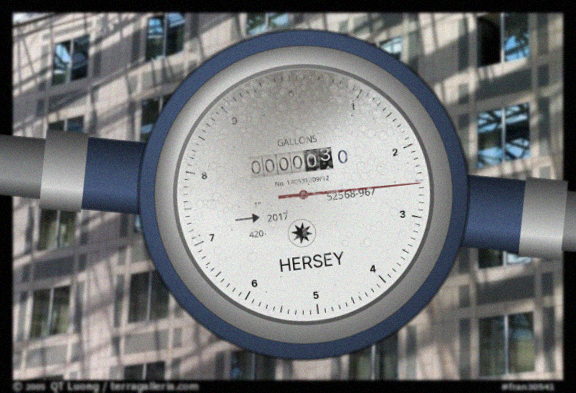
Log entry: 32.5 gal
